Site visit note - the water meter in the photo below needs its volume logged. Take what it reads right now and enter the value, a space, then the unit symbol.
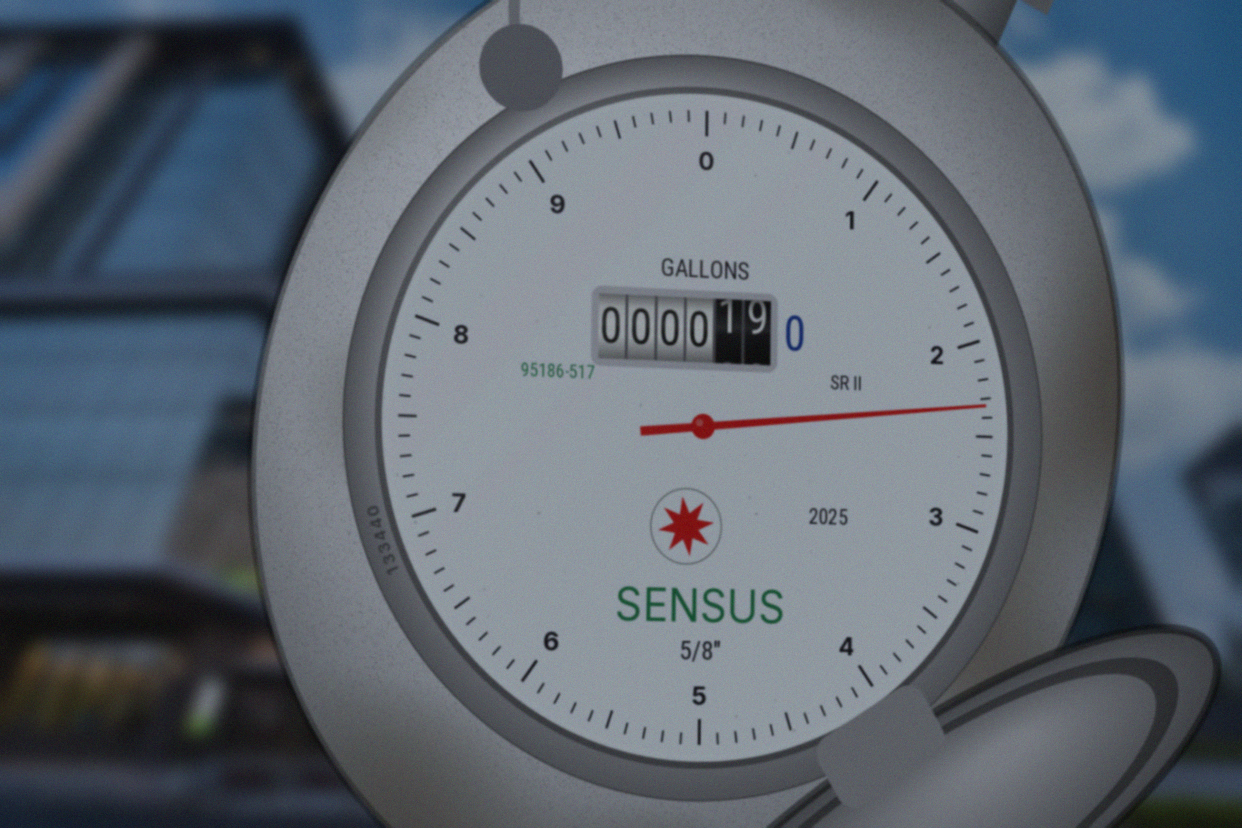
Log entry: 192.3 gal
